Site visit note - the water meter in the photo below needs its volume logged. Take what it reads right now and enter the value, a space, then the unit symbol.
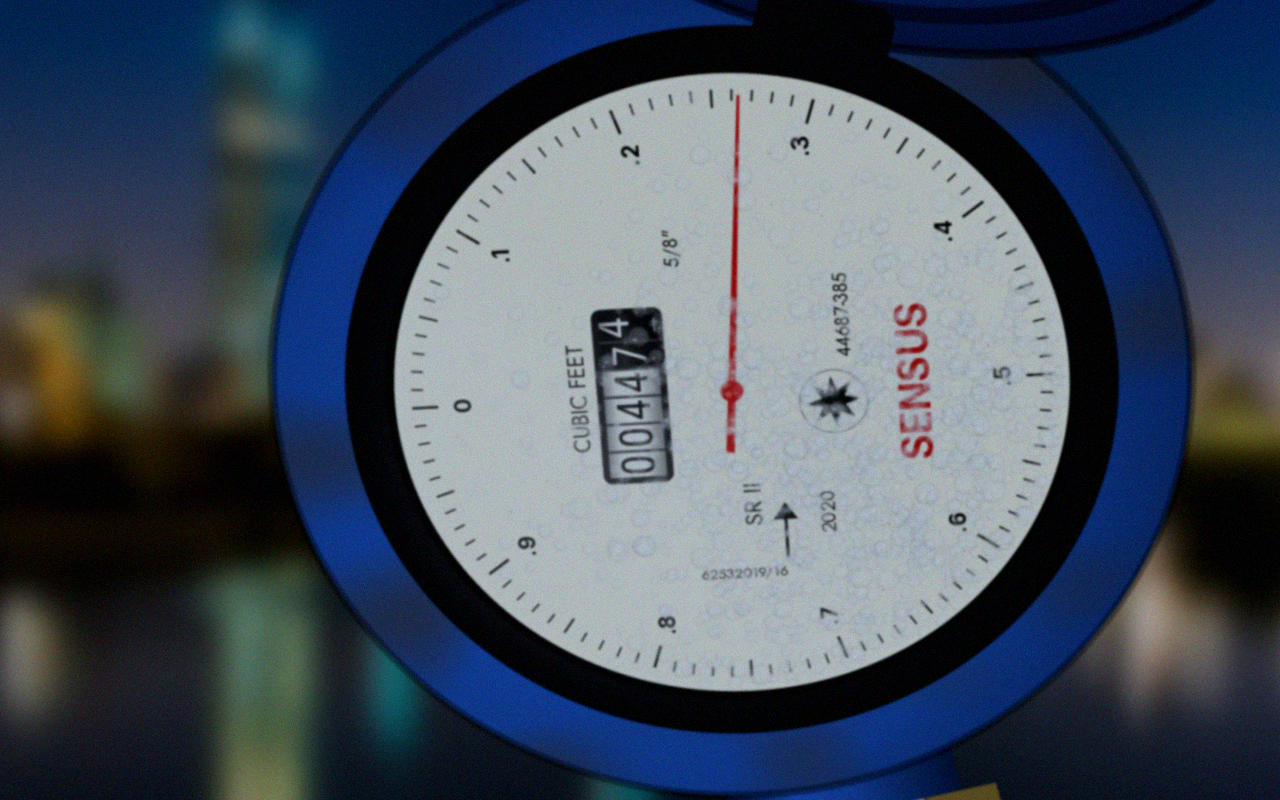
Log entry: 4474.26 ft³
